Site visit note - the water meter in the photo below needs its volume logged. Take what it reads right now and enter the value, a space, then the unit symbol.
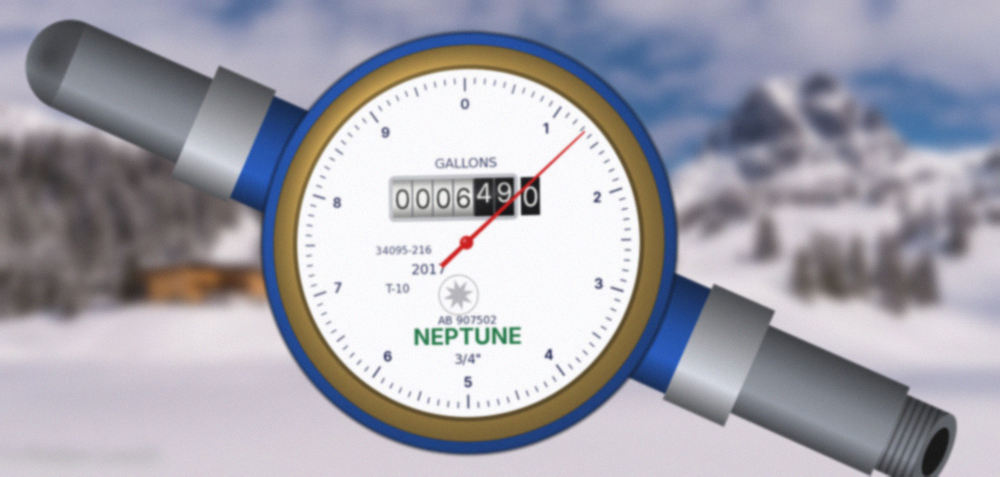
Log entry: 6491.3 gal
